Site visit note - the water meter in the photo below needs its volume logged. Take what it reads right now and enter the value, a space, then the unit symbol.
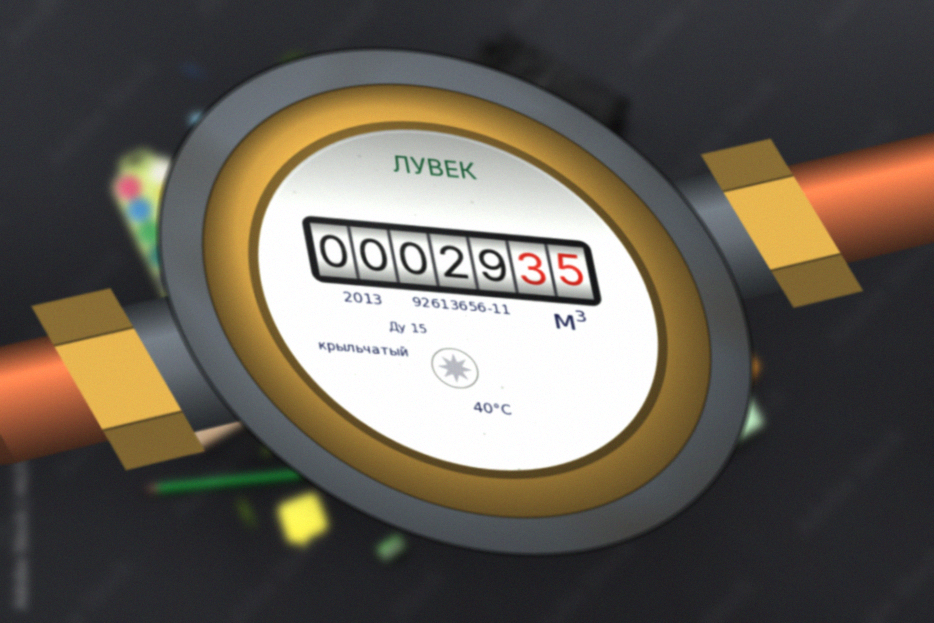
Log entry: 29.35 m³
